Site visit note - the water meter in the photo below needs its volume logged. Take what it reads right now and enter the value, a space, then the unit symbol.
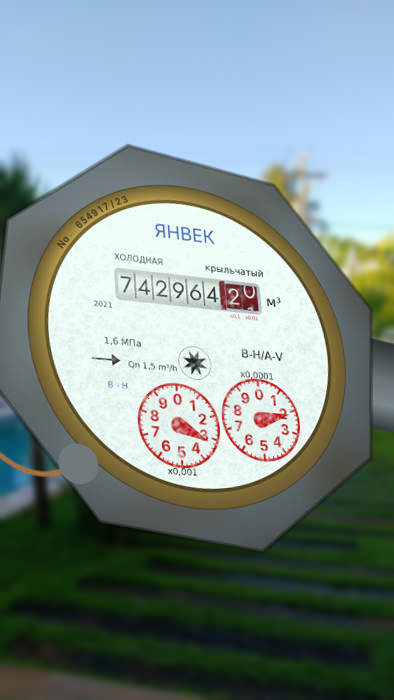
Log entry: 742964.2032 m³
